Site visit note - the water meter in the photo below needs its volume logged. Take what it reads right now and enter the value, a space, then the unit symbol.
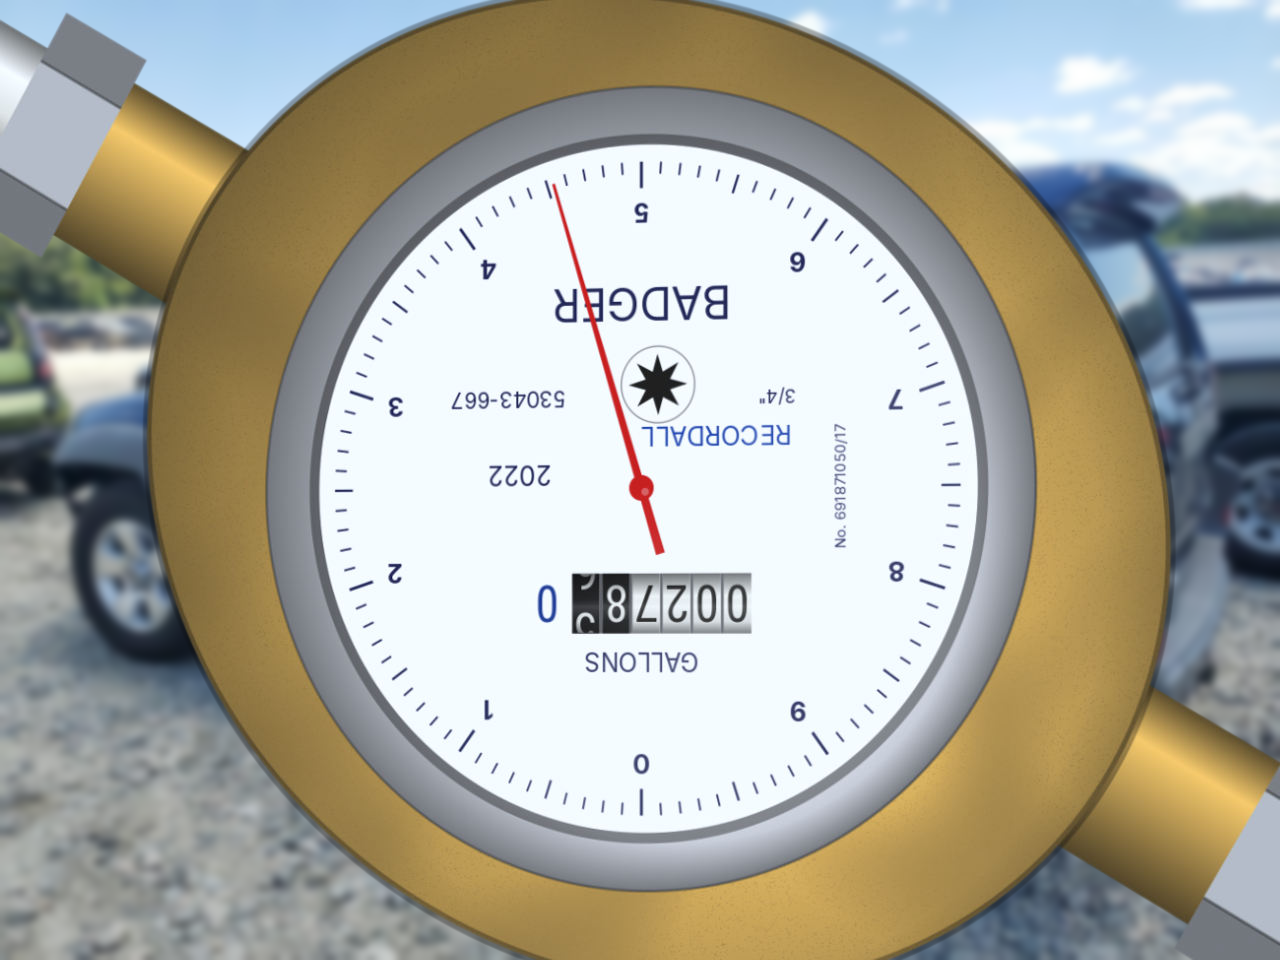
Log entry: 27854.5 gal
